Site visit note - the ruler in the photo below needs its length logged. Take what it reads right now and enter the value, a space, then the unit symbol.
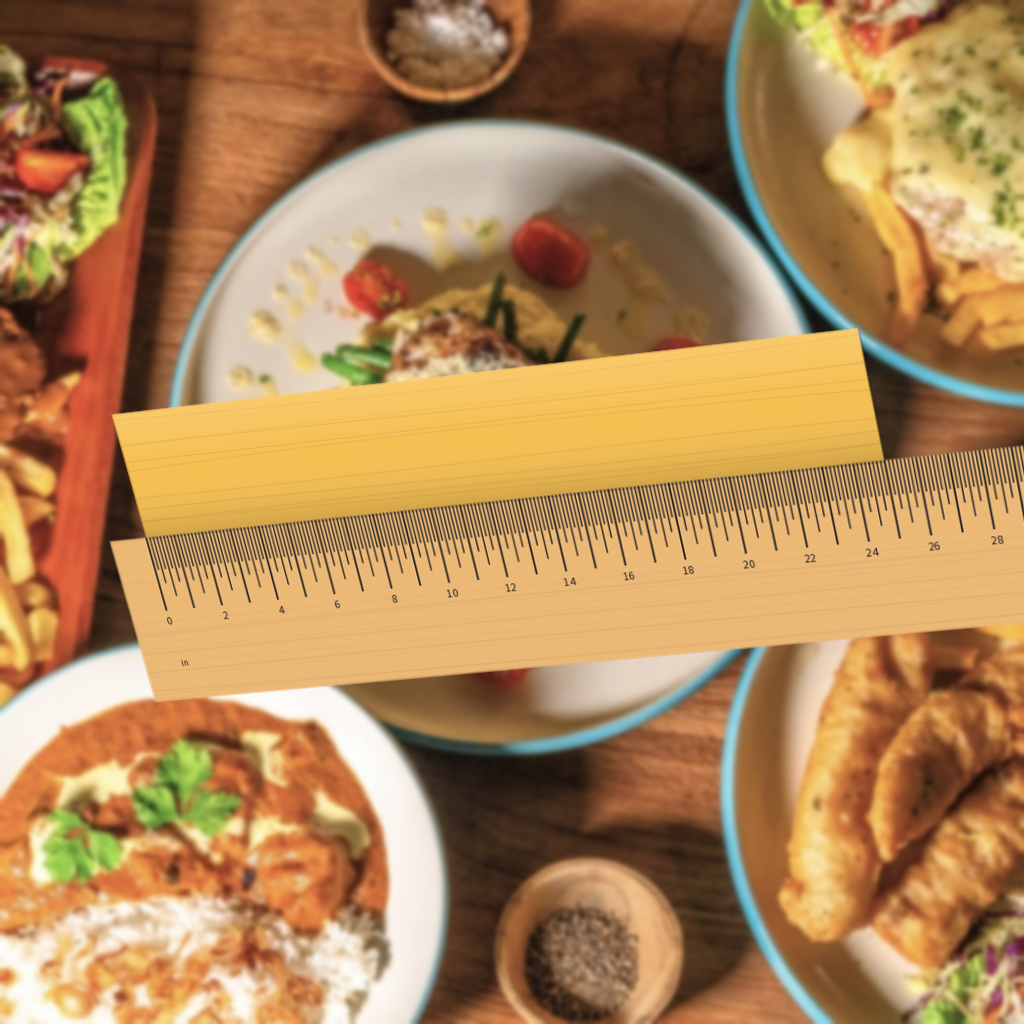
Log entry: 25 in
